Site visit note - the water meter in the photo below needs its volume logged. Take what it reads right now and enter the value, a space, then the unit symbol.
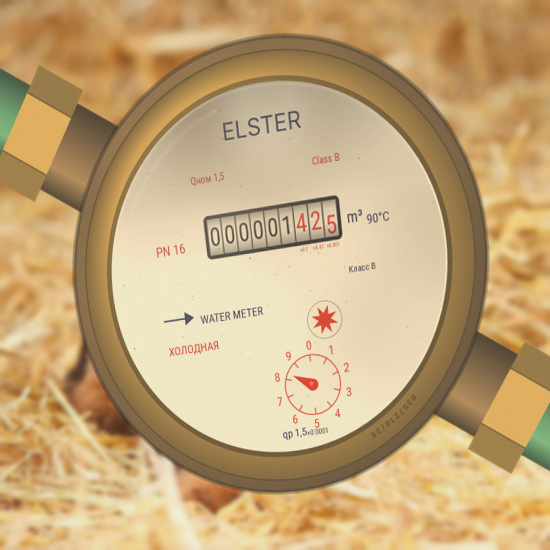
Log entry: 1.4248 m³
